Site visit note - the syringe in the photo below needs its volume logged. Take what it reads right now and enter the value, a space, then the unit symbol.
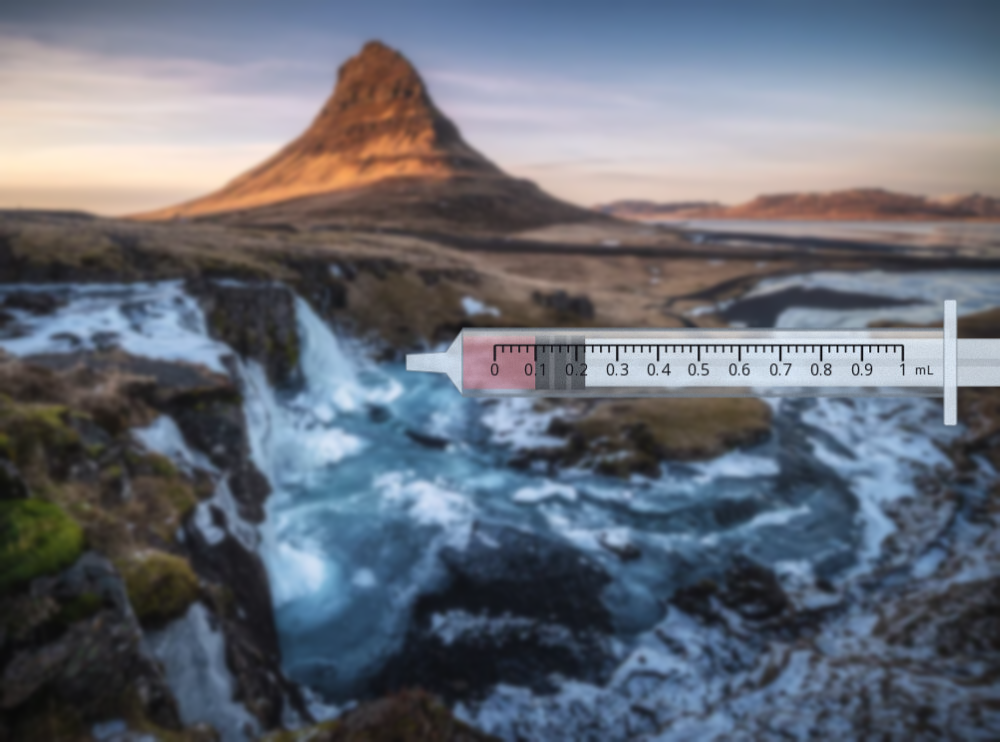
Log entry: 0.1 mL
